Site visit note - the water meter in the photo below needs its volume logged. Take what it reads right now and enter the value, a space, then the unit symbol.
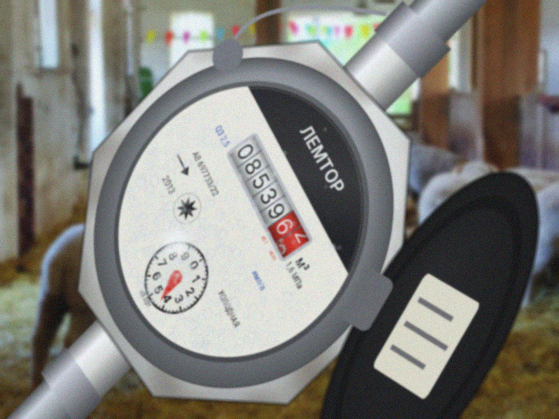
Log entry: 8539.624 m³
